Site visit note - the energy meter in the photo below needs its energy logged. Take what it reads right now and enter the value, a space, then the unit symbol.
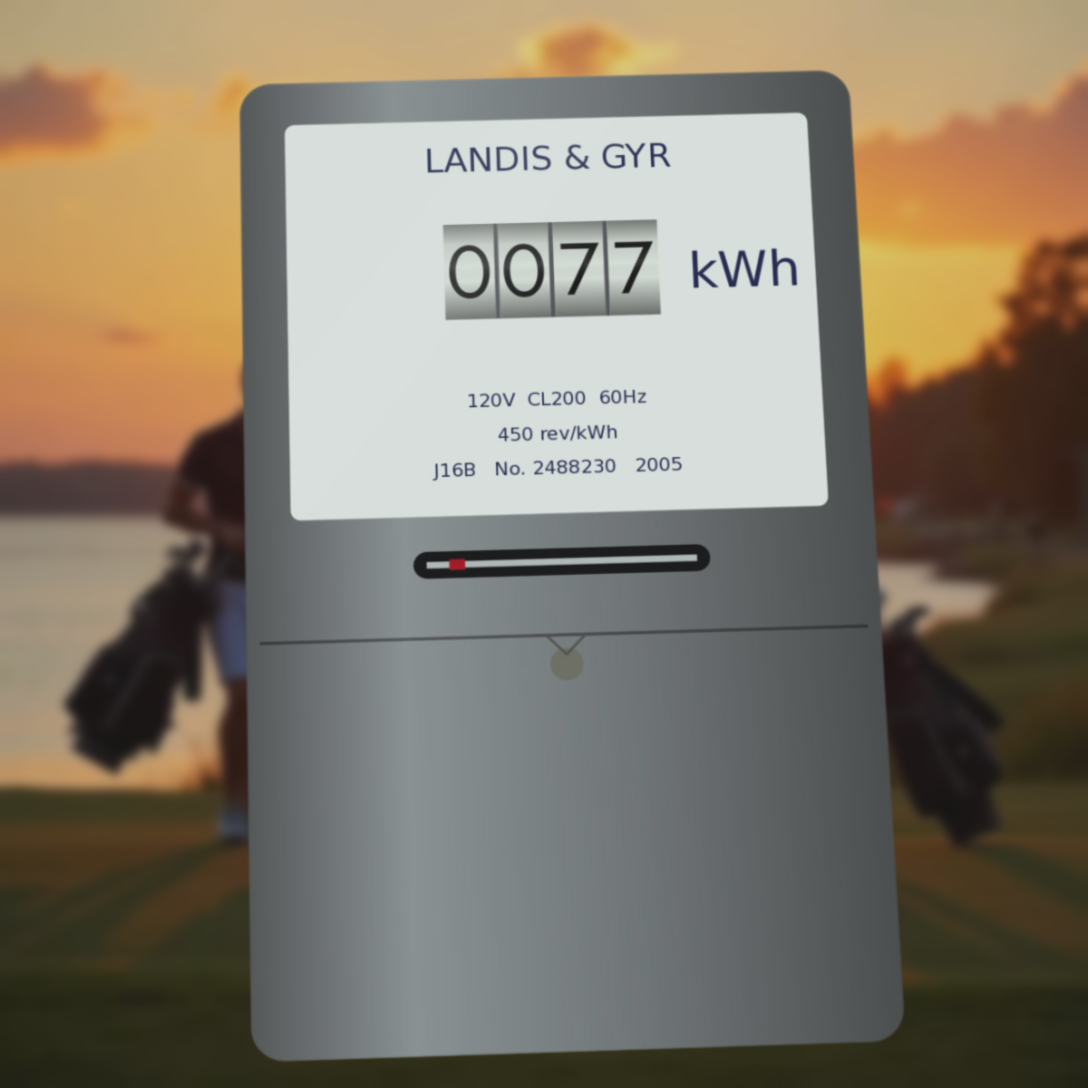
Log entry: 77 kWh
